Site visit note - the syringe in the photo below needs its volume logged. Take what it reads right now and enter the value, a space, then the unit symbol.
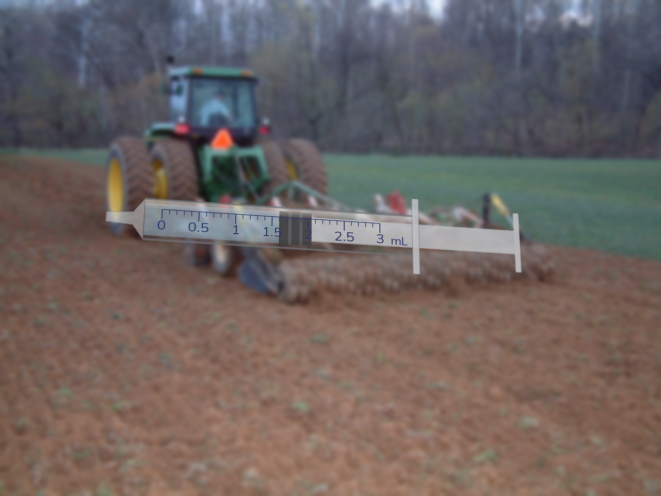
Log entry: 1.6 mL
